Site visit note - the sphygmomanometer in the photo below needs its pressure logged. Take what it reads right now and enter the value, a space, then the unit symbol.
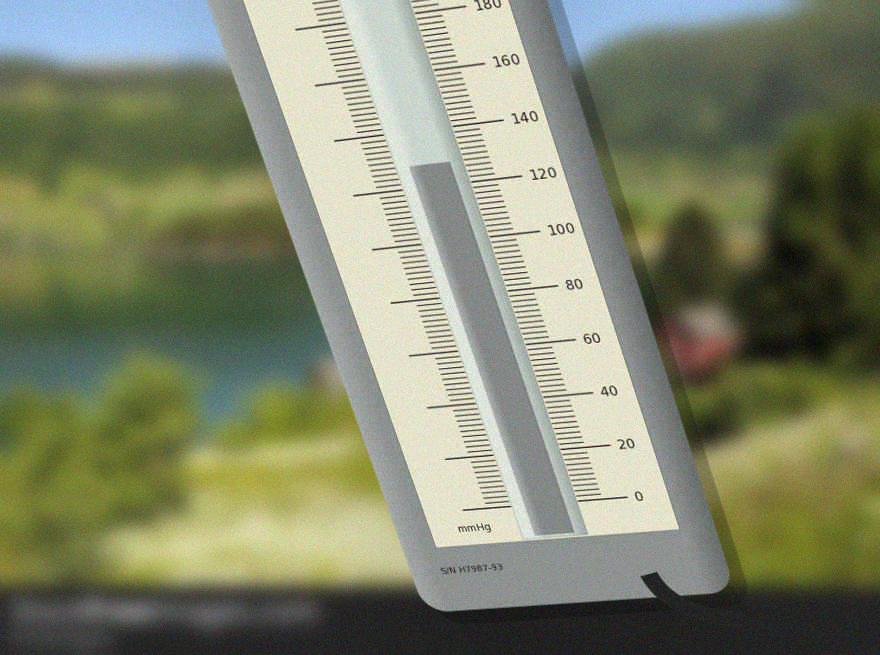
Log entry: 128 mmHg
